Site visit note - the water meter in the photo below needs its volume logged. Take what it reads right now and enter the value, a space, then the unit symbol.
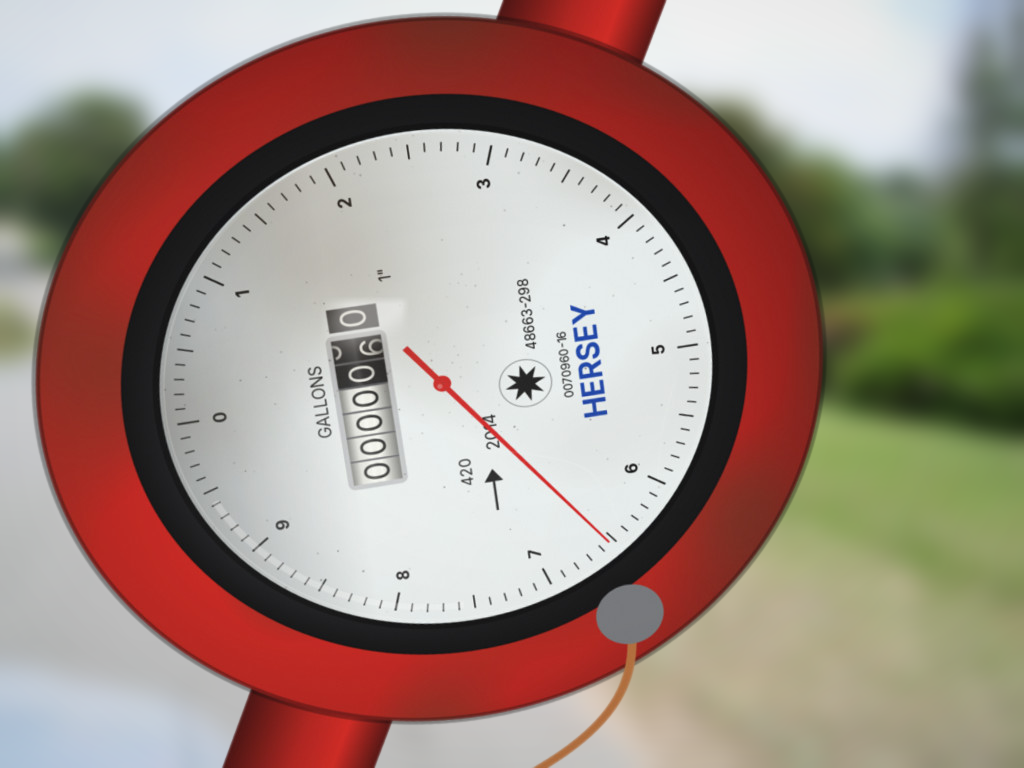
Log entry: 56.5 gal
